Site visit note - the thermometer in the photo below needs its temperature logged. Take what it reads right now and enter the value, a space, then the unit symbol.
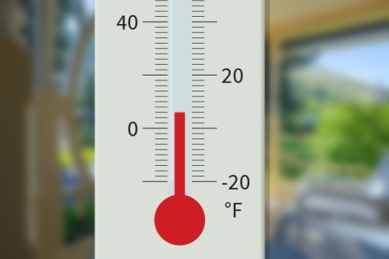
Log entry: 6 °F
